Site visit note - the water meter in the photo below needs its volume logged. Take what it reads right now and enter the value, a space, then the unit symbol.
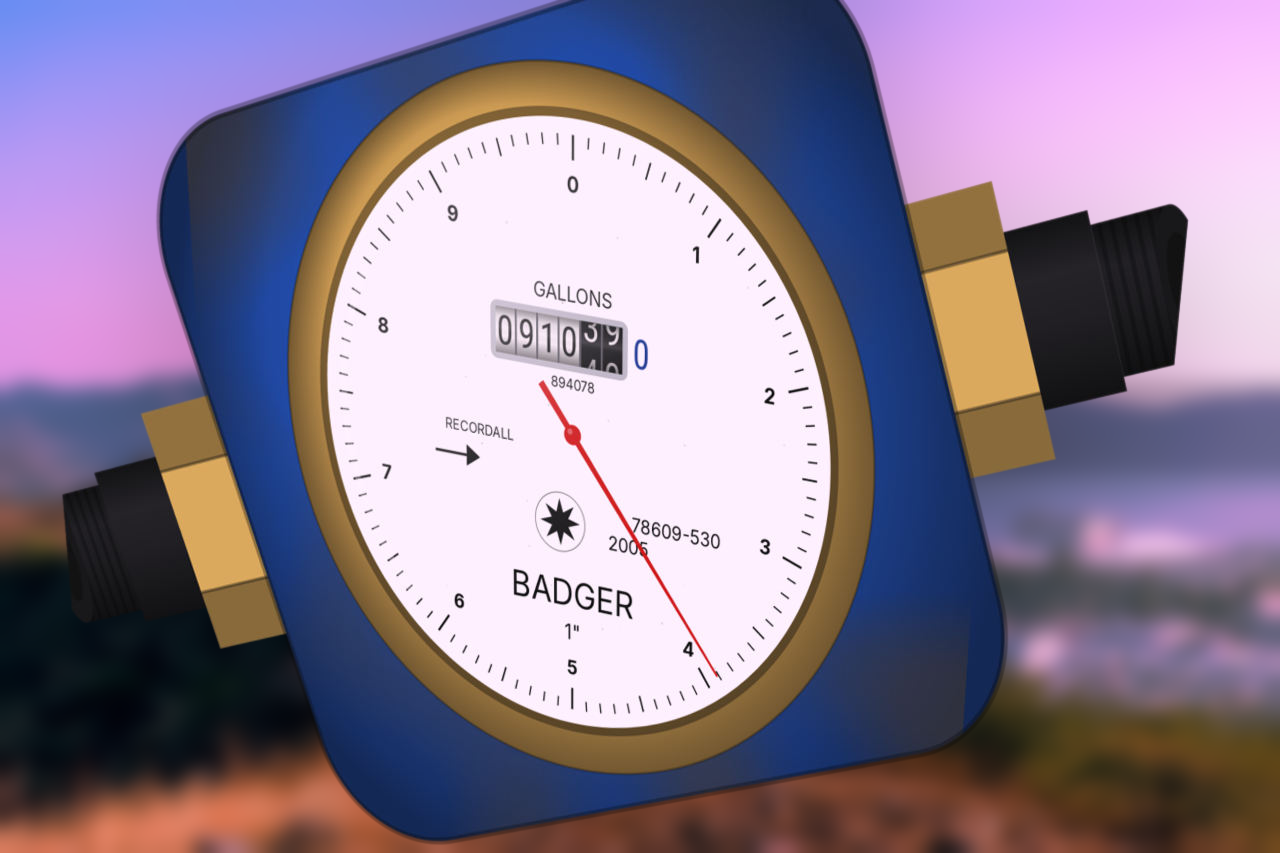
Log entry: 910393.9 gal
